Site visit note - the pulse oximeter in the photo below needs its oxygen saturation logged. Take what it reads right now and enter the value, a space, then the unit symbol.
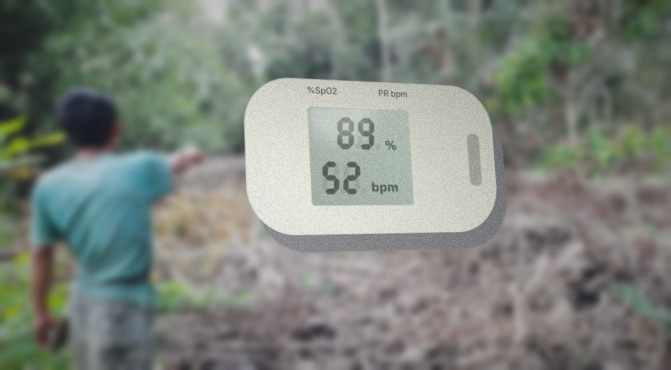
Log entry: 89 %
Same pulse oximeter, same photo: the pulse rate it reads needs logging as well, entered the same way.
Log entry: 52 bpm
